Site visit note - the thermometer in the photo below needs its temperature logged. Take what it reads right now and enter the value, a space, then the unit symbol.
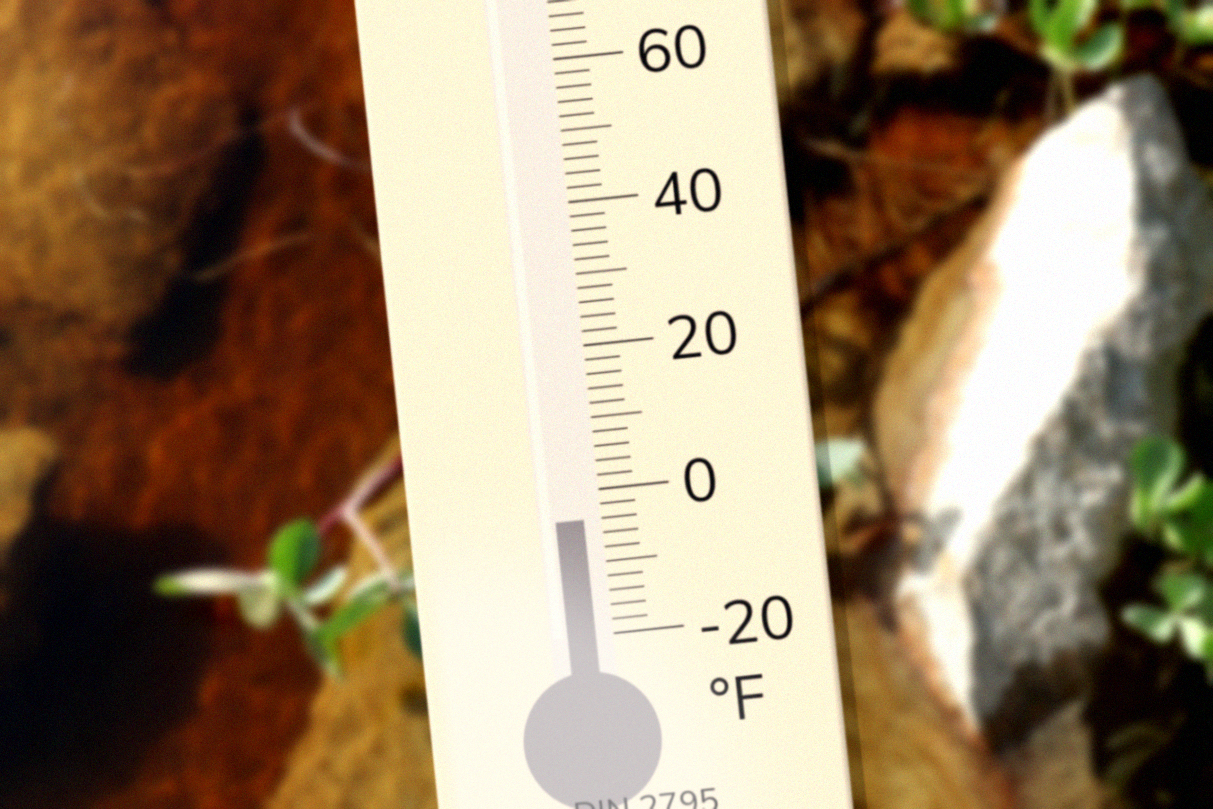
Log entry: -4 °F
